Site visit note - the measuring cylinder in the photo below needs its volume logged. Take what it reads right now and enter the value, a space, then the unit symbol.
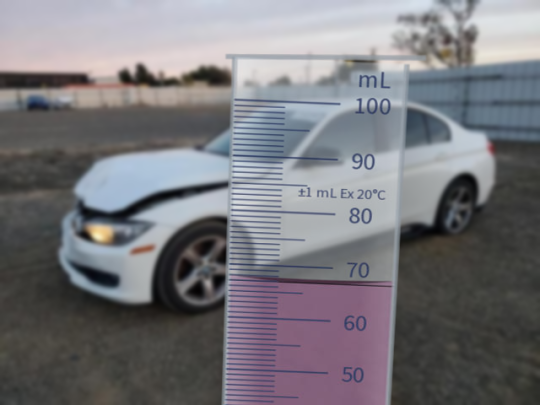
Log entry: 67 mL
